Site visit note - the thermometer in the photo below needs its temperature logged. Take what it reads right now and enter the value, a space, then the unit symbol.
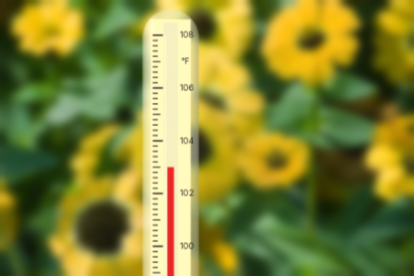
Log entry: 103 °F
